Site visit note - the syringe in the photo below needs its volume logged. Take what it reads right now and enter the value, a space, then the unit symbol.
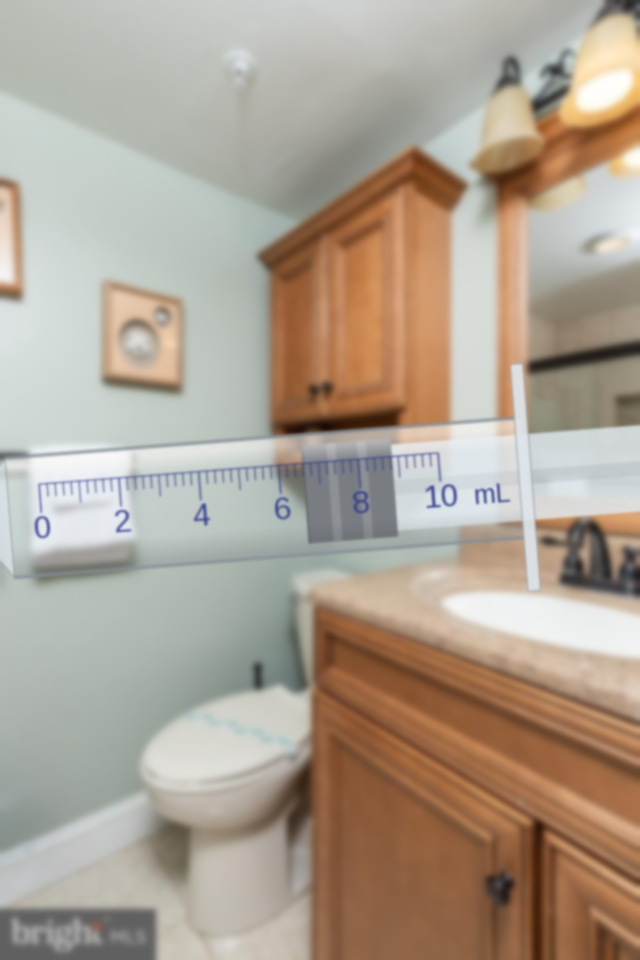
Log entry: 6.6 mL
